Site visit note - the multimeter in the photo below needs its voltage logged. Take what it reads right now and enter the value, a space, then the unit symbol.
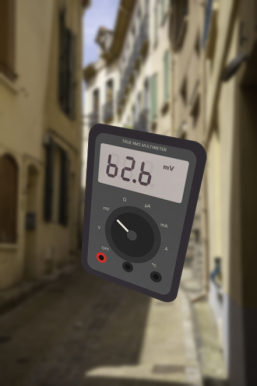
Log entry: 62.6 mV
